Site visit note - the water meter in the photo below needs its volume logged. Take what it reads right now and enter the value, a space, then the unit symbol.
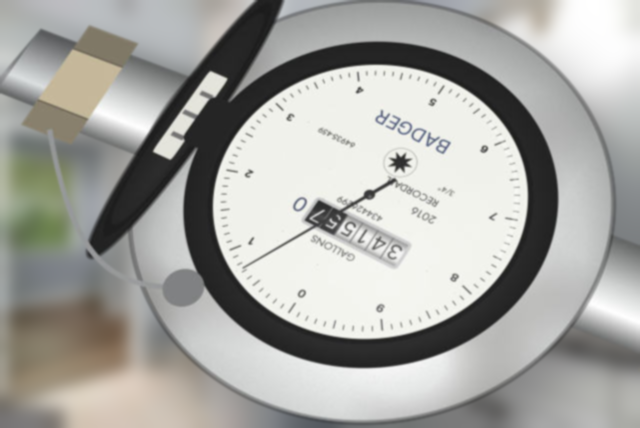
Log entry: 3415570.7 gal
